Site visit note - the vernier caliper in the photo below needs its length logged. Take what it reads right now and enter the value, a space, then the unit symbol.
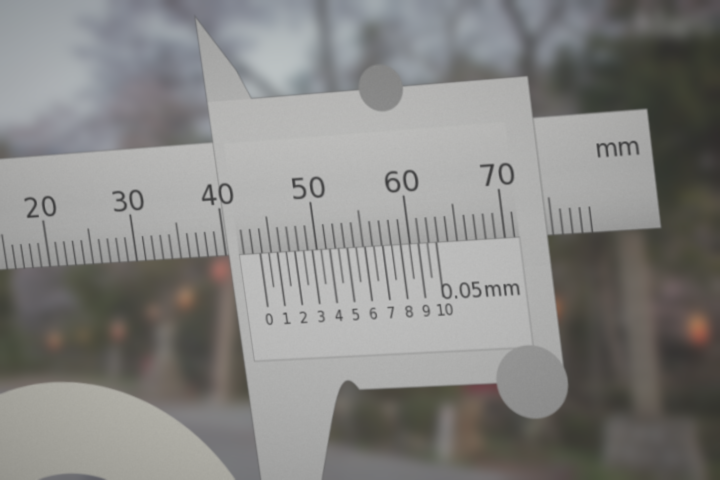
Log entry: 43.8 mm
